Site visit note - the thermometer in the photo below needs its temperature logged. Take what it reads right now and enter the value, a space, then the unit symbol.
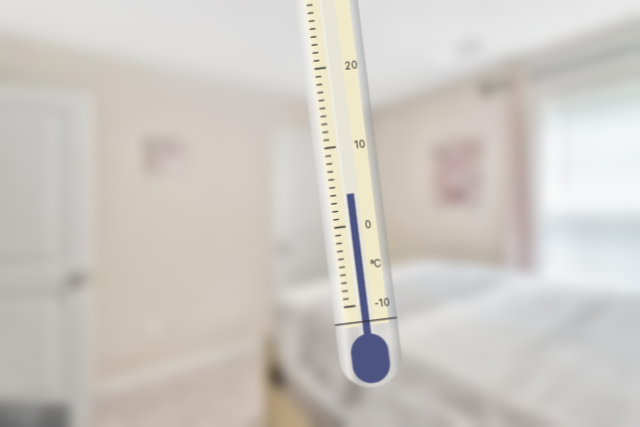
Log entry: 4 °C
